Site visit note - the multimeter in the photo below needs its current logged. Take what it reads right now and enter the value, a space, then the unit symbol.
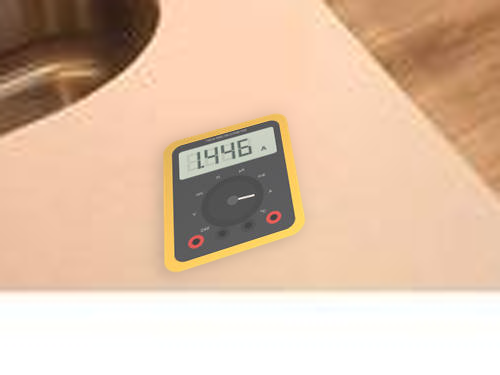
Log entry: 1.446 A
